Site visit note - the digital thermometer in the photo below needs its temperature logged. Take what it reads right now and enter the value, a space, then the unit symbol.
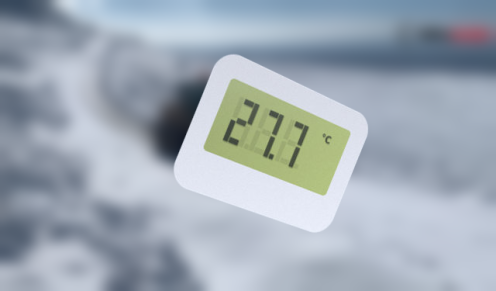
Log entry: 27.7 °C
